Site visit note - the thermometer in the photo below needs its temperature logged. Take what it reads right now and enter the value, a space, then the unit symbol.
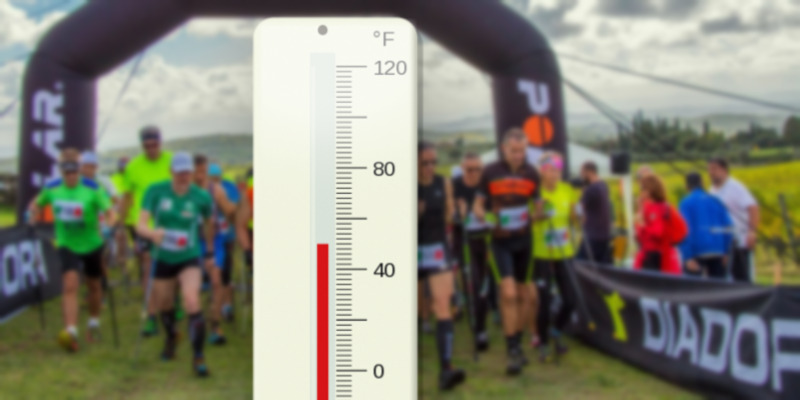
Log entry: 50 °F
